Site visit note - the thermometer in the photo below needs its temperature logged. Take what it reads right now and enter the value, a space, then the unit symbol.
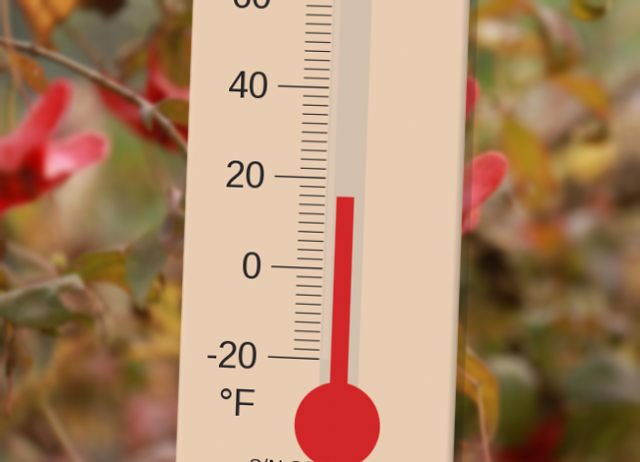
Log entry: 16 °F
